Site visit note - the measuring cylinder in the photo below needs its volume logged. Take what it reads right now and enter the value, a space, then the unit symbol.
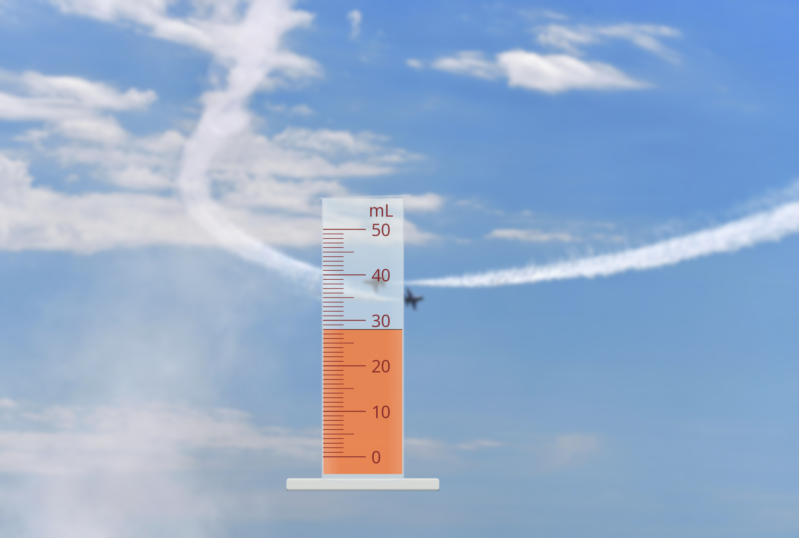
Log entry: 28 mL
